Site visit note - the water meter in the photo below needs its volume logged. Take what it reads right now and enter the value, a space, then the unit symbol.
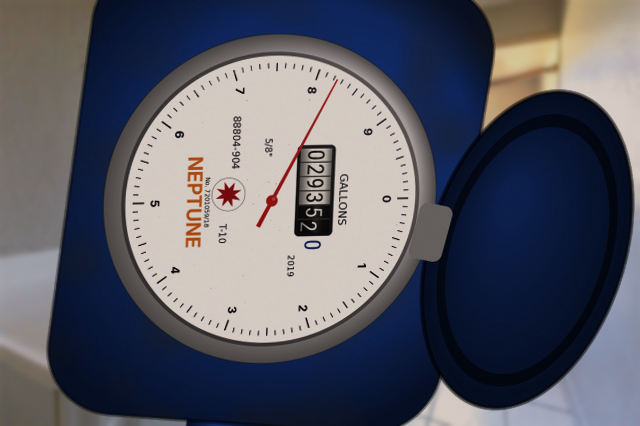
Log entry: 293518.2 gal
